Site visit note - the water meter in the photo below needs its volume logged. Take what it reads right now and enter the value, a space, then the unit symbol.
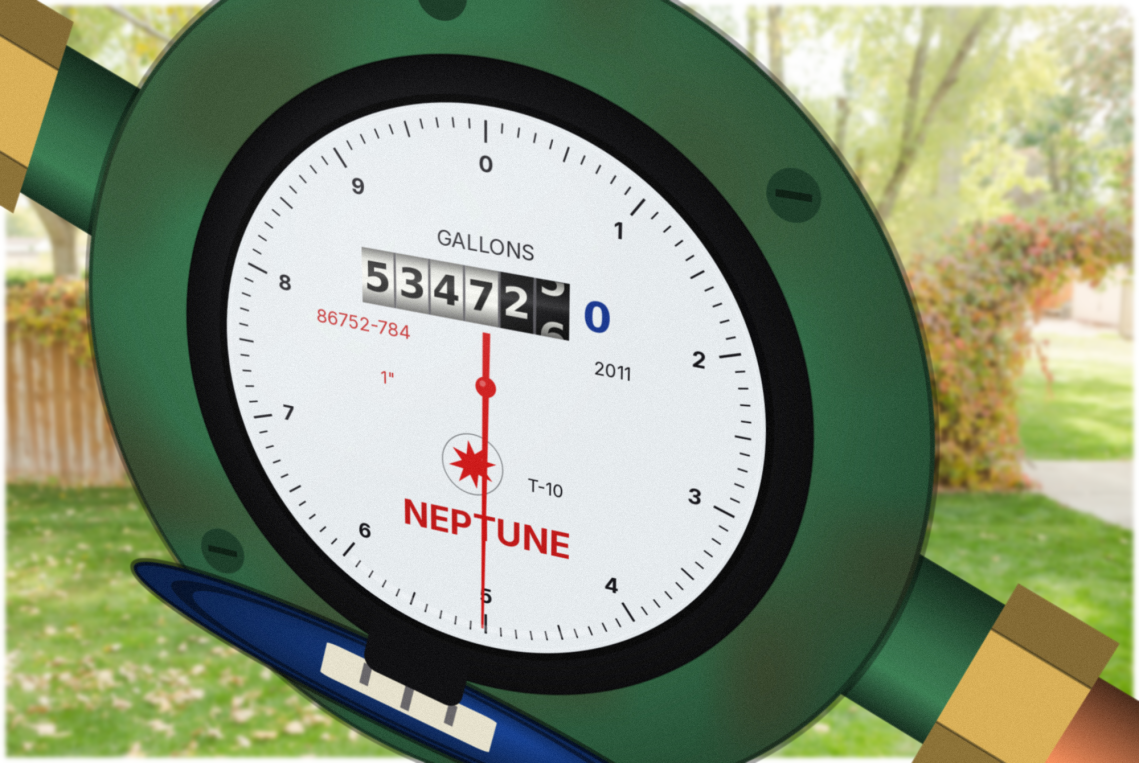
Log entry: 5347255.0 gal
